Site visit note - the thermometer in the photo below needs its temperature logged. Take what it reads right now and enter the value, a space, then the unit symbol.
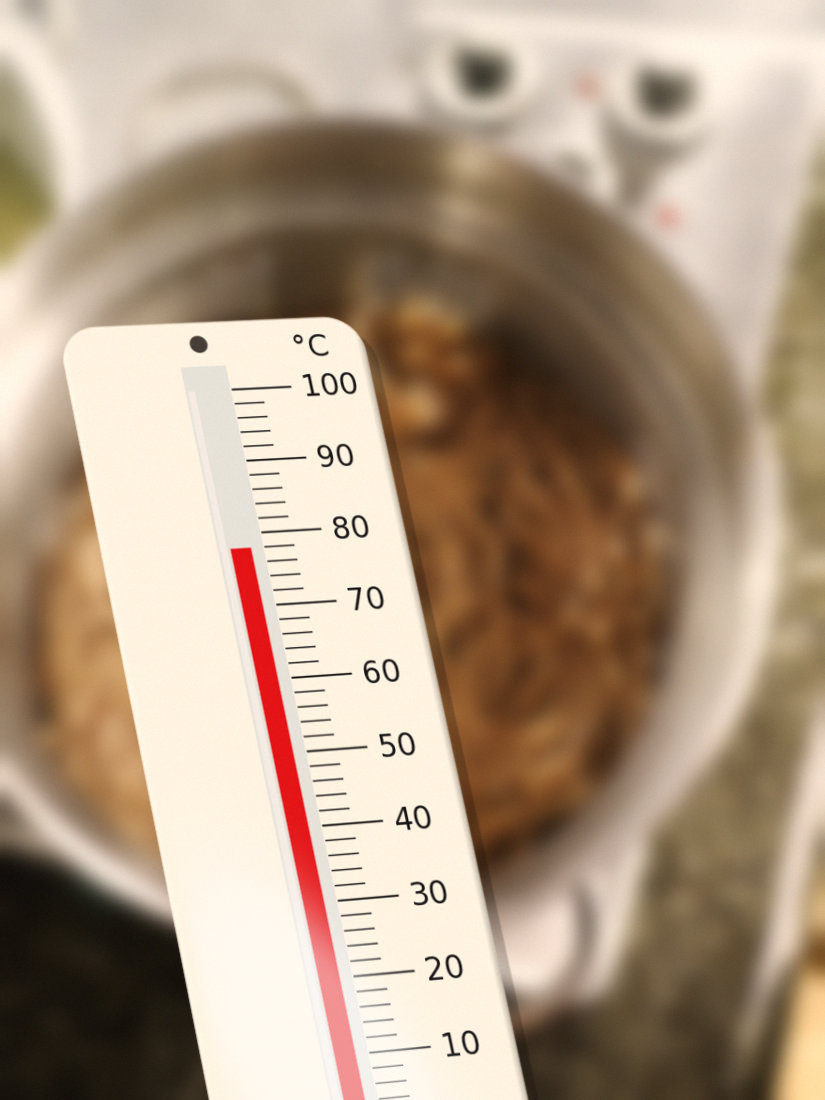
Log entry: 78 °C
